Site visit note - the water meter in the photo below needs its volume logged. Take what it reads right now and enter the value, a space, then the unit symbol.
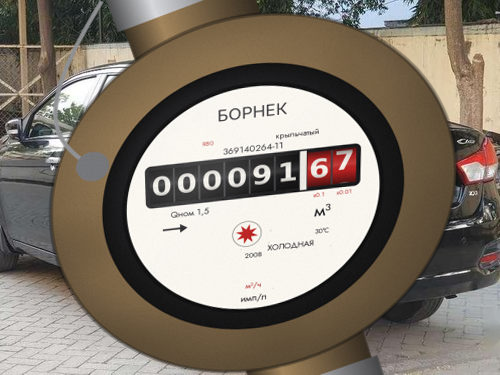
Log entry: 91.67 m³
